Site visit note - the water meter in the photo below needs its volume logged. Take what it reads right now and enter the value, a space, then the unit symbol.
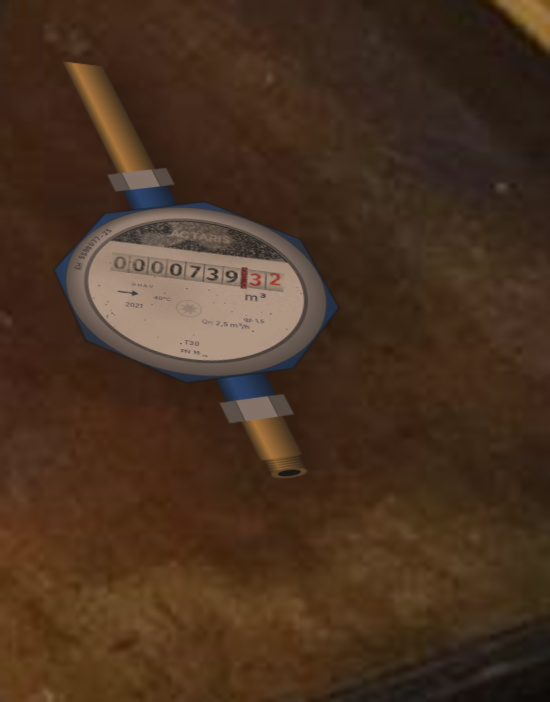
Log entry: 739.32 m³
